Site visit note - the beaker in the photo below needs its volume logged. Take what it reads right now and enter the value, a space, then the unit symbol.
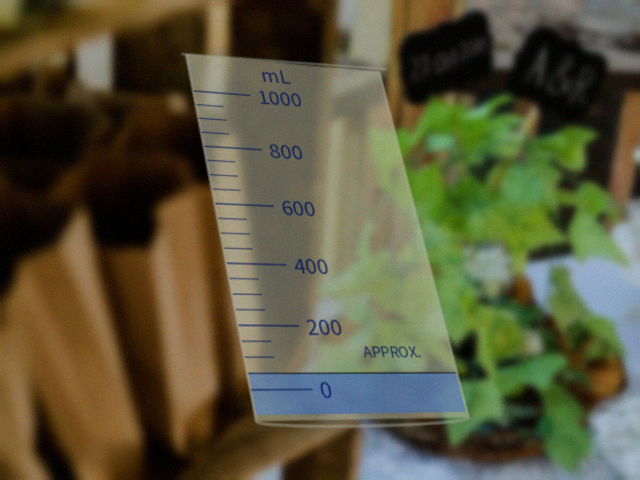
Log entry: 50 mL
